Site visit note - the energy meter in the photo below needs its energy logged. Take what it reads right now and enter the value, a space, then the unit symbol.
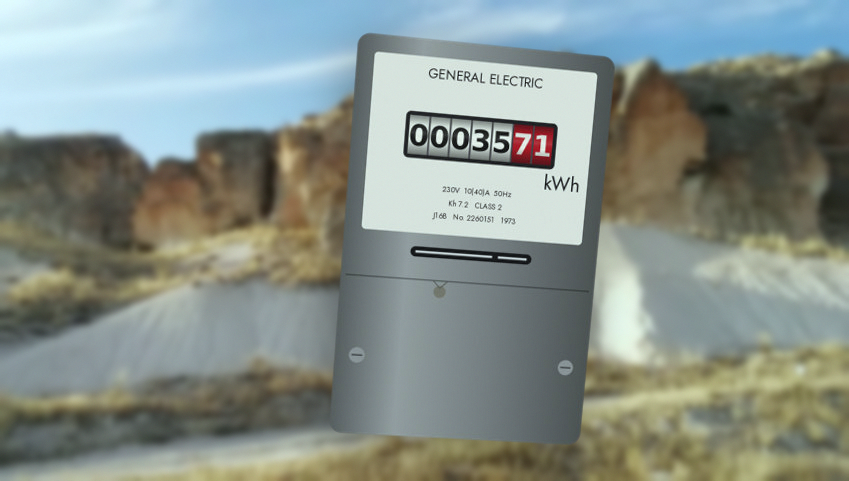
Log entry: 35.71 kWh
